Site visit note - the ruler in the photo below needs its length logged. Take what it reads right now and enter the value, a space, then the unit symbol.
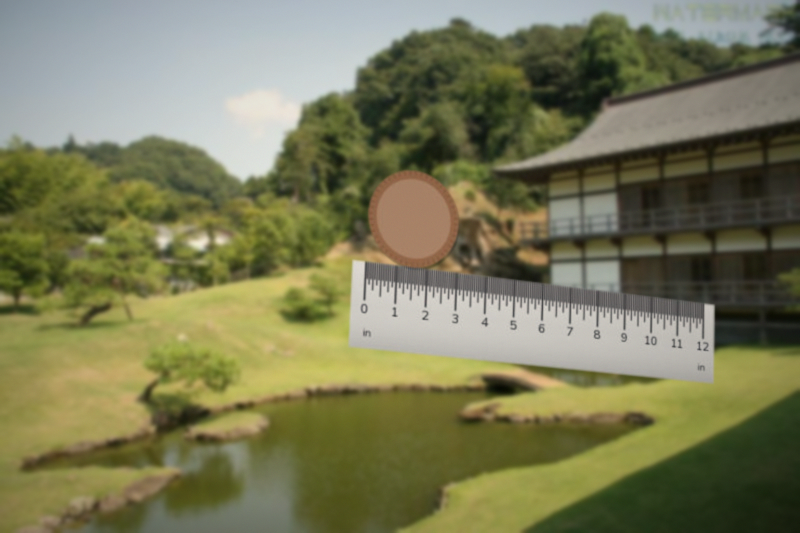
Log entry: 3 in
